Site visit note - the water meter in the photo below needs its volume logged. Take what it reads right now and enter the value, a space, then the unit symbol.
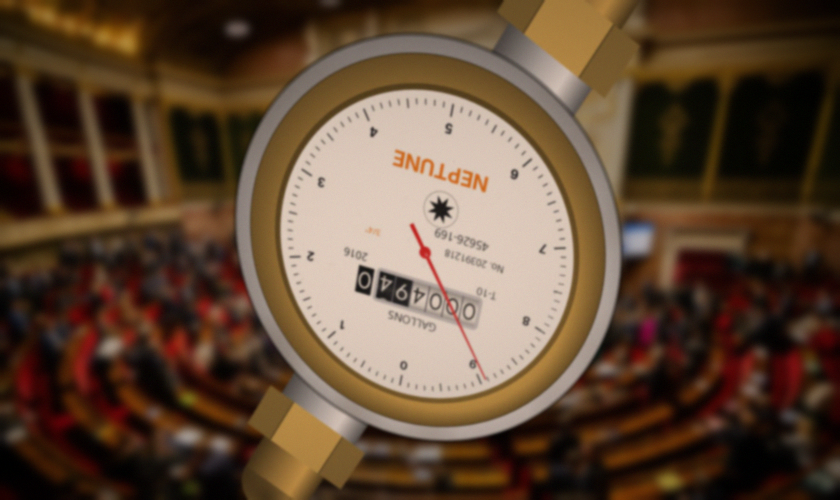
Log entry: 4938.9 gal
